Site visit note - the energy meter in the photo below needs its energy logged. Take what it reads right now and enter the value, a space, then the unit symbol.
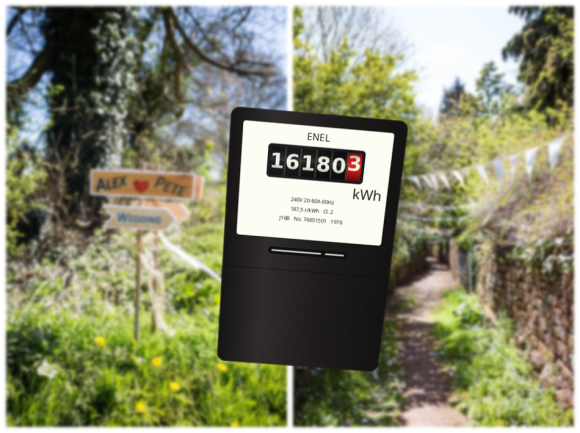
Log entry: 16180.3 kWh
